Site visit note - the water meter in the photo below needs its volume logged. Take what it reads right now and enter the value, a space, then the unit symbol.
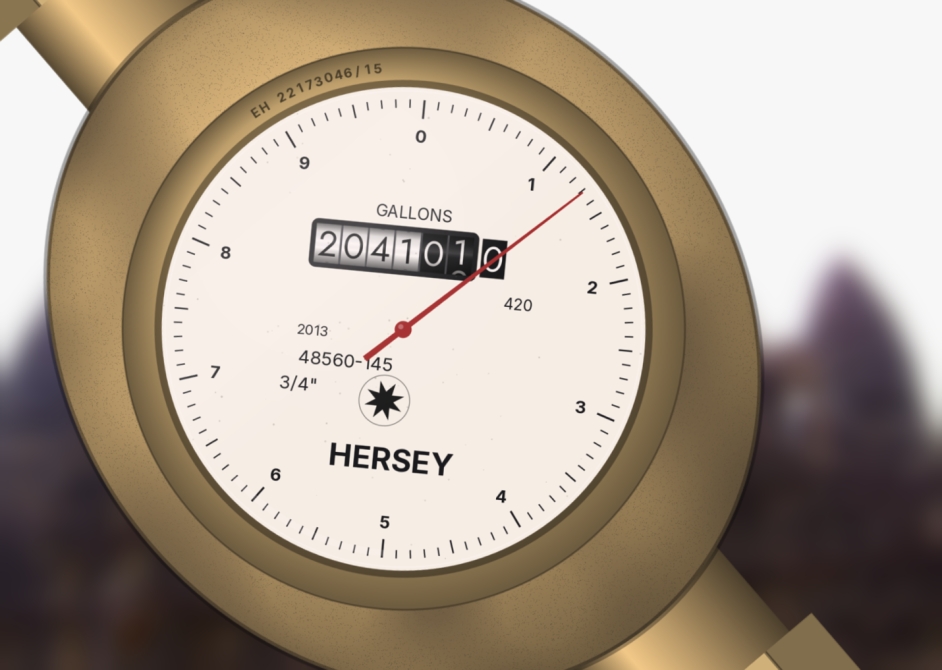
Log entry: 2041011.3 gal
